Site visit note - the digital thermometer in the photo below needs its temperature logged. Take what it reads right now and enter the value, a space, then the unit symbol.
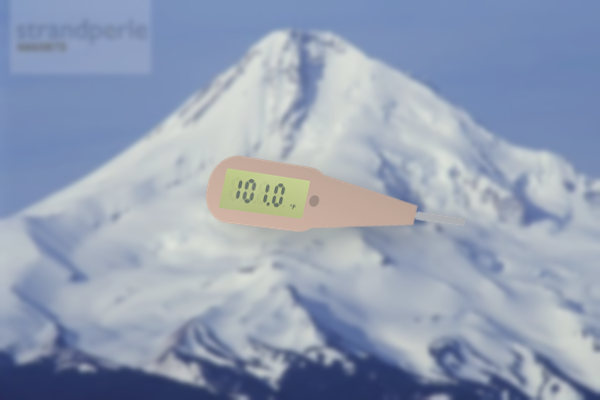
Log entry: 101.0 °F
